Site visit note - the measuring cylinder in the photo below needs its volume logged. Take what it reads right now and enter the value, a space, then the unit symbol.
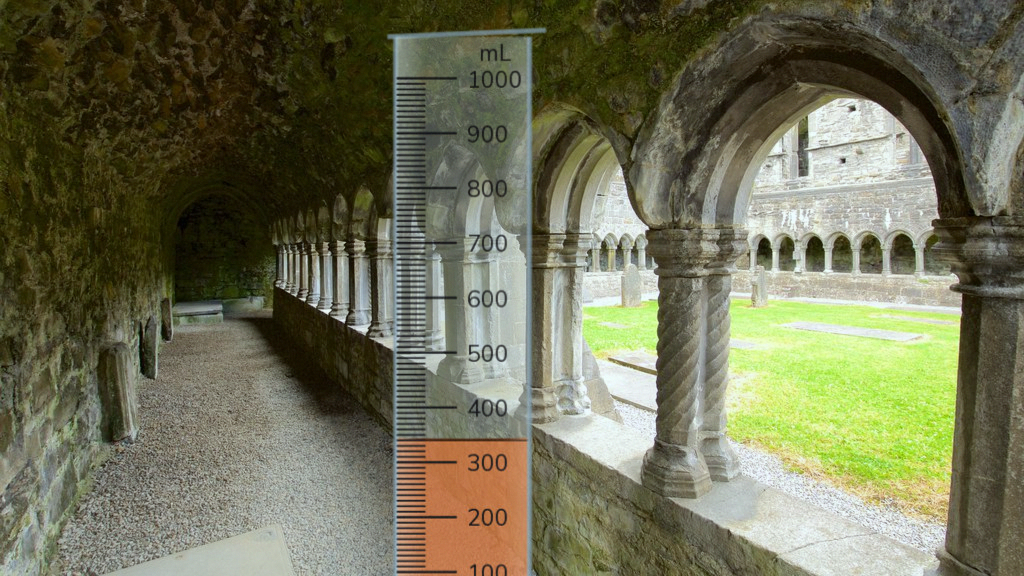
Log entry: 340 mL
